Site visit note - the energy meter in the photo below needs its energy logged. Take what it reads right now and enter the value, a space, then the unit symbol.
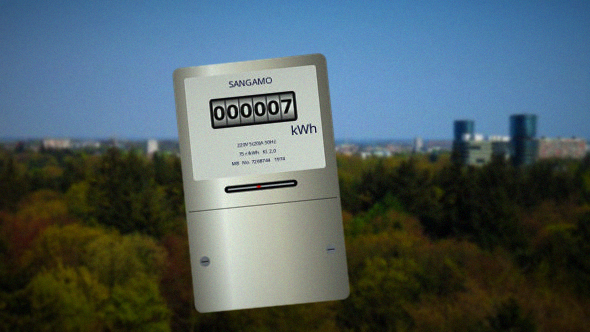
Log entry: 7 kWh
